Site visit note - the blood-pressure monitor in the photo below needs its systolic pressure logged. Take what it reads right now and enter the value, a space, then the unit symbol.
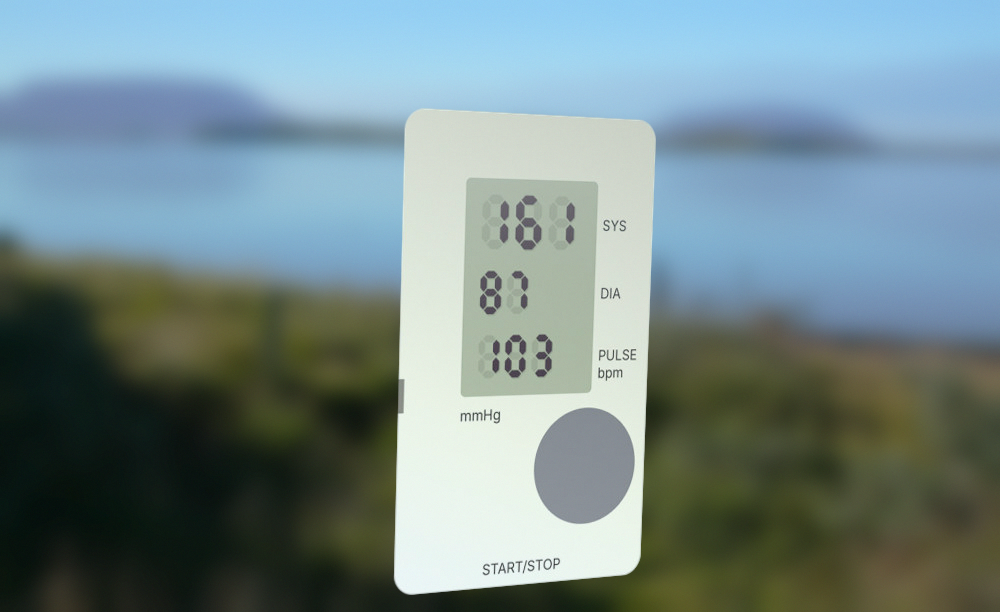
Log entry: 161 mmHg
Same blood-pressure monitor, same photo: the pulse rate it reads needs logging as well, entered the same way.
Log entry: 103 bpm
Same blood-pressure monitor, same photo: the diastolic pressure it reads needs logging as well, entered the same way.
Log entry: 87 mmHg
